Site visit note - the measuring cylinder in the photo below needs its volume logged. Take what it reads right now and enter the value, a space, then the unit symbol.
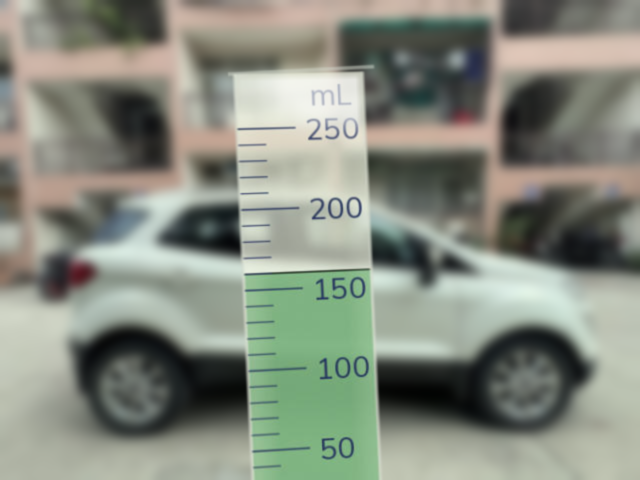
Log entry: 160 mL
